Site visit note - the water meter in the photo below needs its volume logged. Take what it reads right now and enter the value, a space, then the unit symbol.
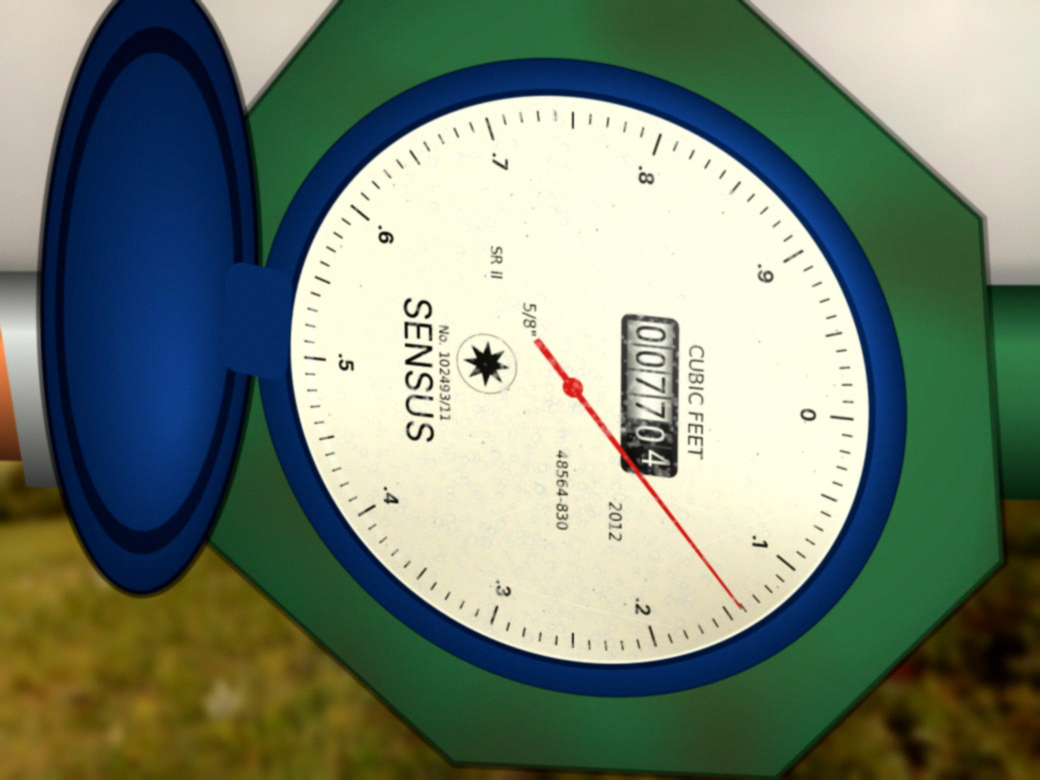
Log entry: 7704.14 ft³
